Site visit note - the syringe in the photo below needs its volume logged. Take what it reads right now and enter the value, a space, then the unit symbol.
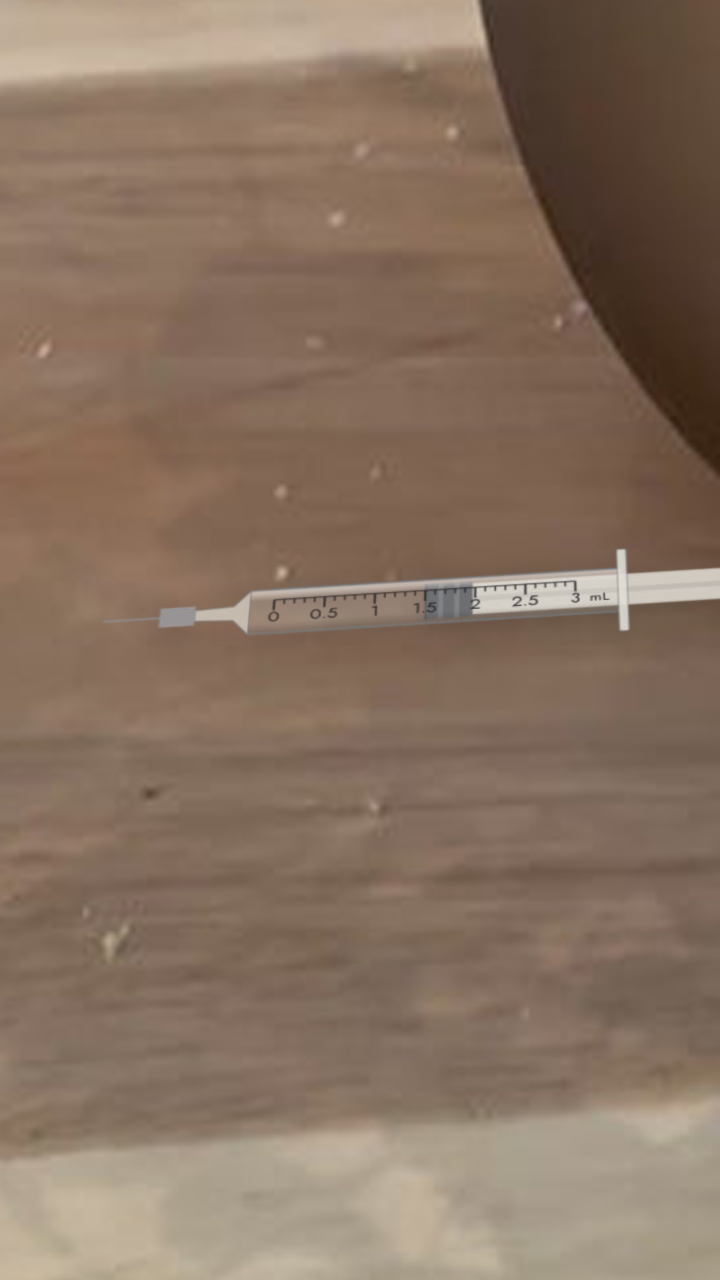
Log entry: 1.5 mL
